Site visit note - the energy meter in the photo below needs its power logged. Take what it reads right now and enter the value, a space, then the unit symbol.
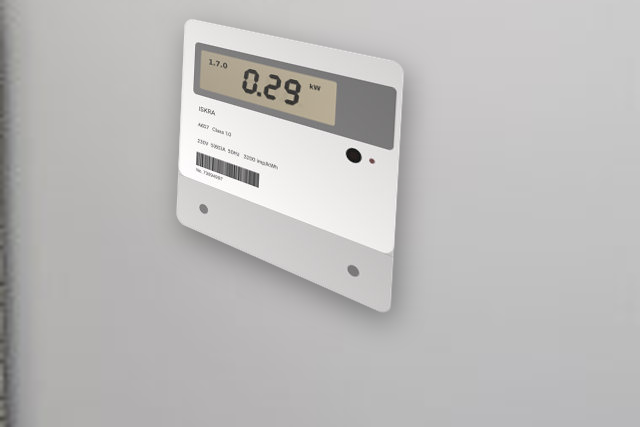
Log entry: 0.29 kW
